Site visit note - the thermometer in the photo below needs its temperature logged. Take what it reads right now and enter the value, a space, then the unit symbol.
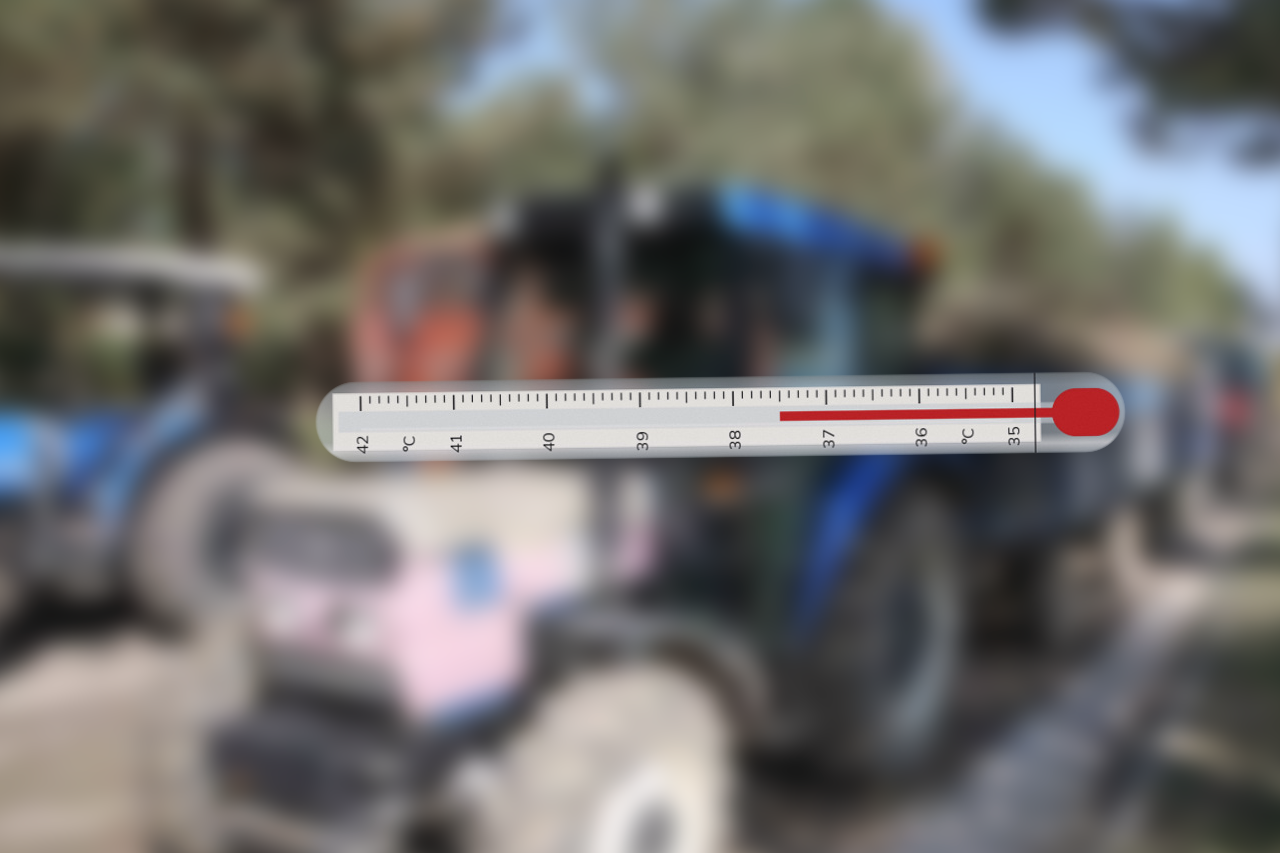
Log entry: 37.5 °C
